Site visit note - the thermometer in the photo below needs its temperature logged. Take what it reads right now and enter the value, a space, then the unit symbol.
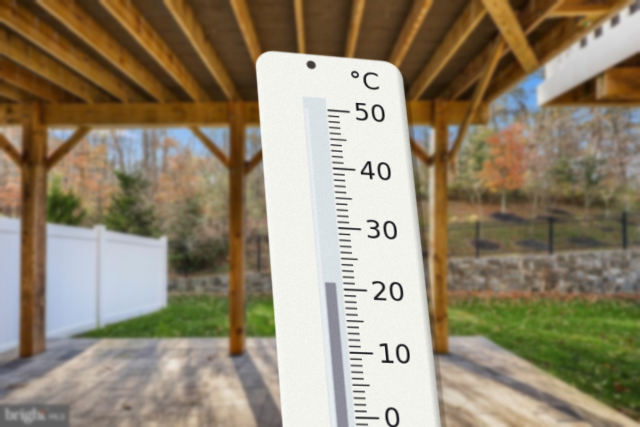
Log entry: 21 °C
